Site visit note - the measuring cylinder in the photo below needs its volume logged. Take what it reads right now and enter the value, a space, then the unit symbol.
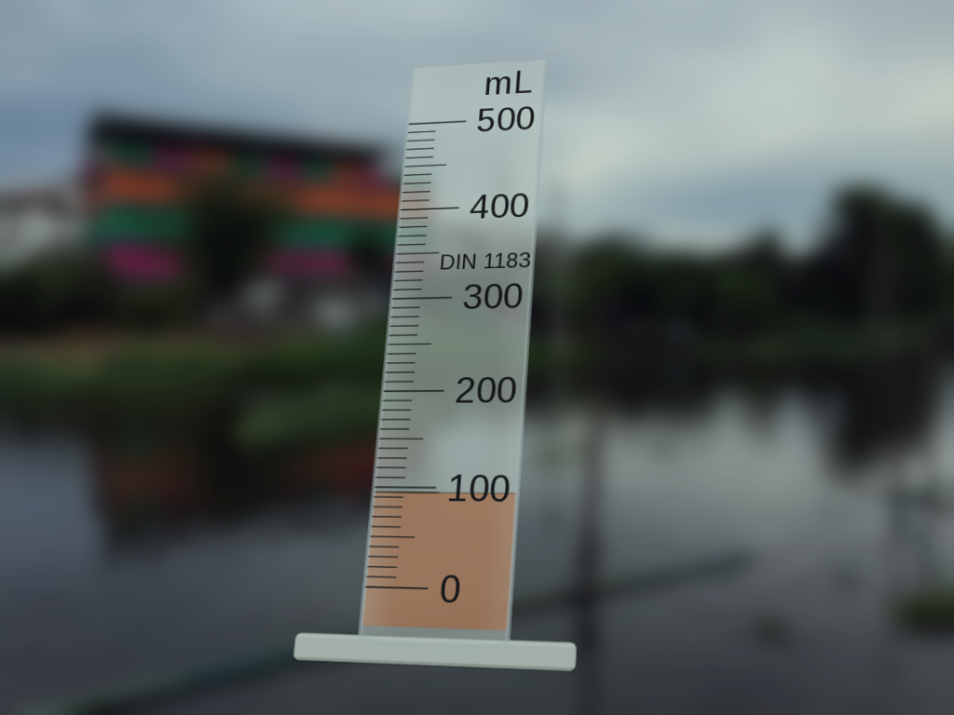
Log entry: 95 mL
